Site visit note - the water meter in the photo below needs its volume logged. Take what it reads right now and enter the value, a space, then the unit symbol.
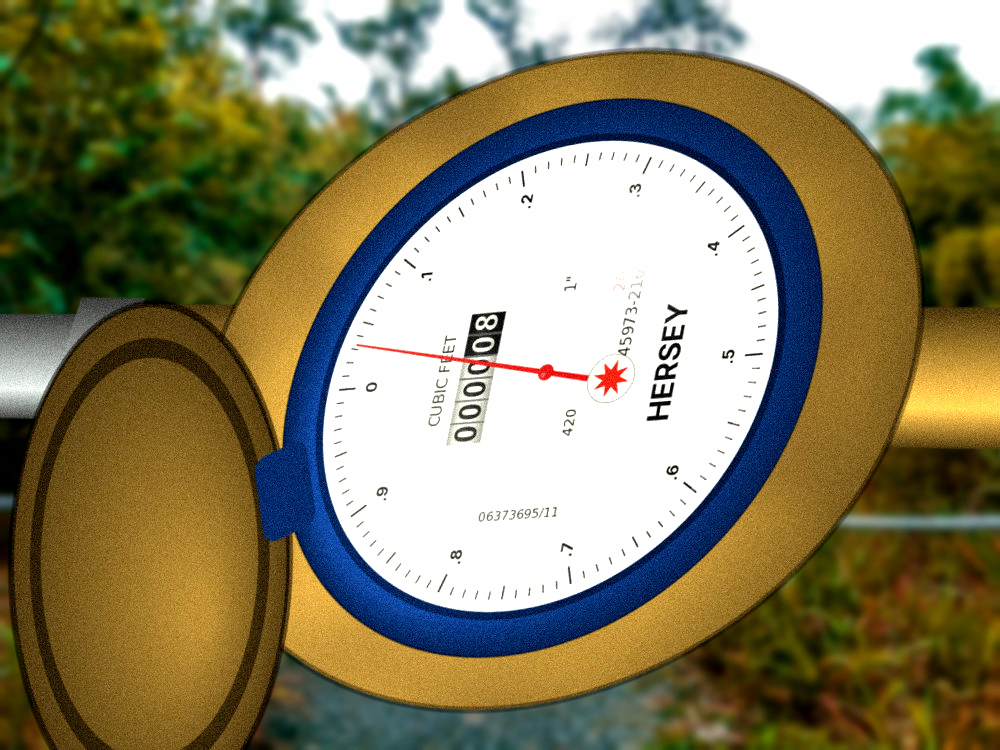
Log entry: 8.03 ft³
